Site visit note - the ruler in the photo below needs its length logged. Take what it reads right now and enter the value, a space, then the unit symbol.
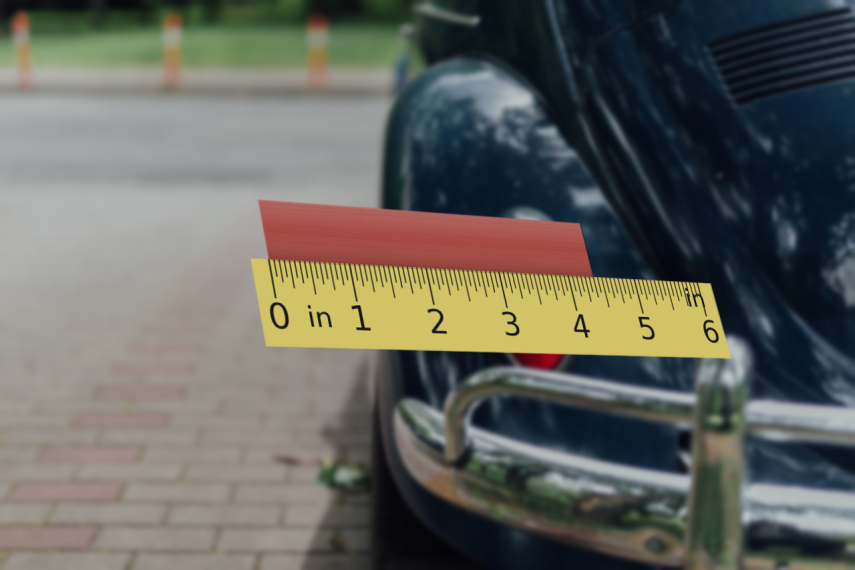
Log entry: 4.375 in
